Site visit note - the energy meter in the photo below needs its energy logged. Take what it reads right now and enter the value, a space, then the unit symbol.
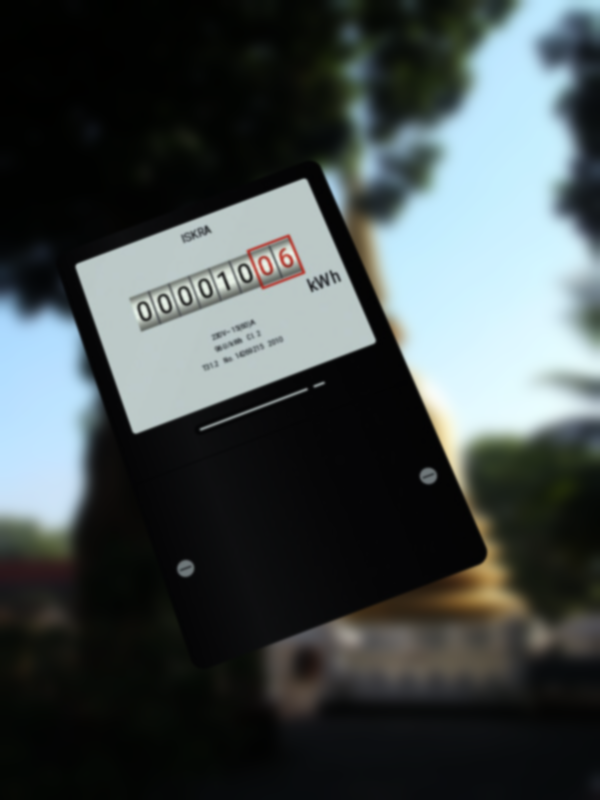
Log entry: 10.06 kWh
